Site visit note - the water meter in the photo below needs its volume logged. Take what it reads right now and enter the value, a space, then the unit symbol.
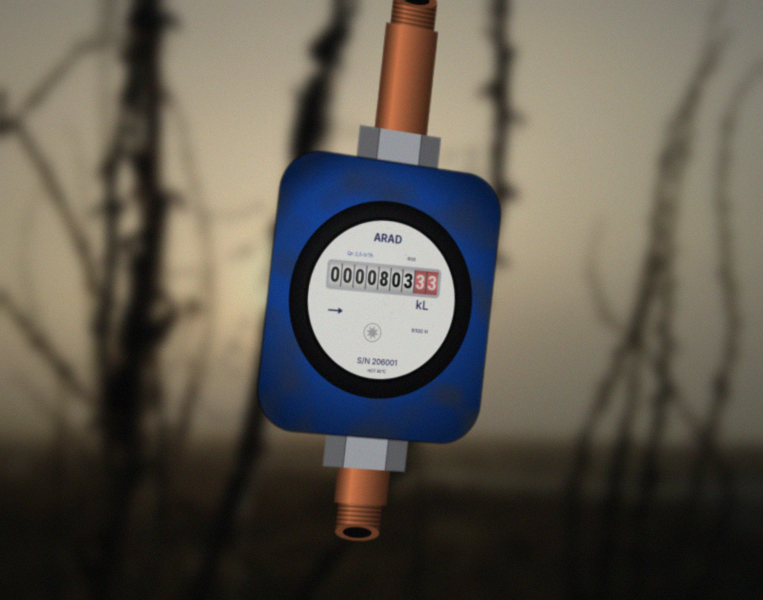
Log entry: 803.33 kL
